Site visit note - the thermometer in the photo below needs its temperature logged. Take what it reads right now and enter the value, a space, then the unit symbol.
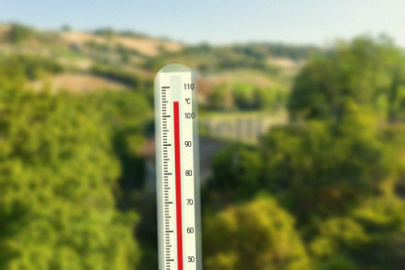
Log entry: 105 °C
